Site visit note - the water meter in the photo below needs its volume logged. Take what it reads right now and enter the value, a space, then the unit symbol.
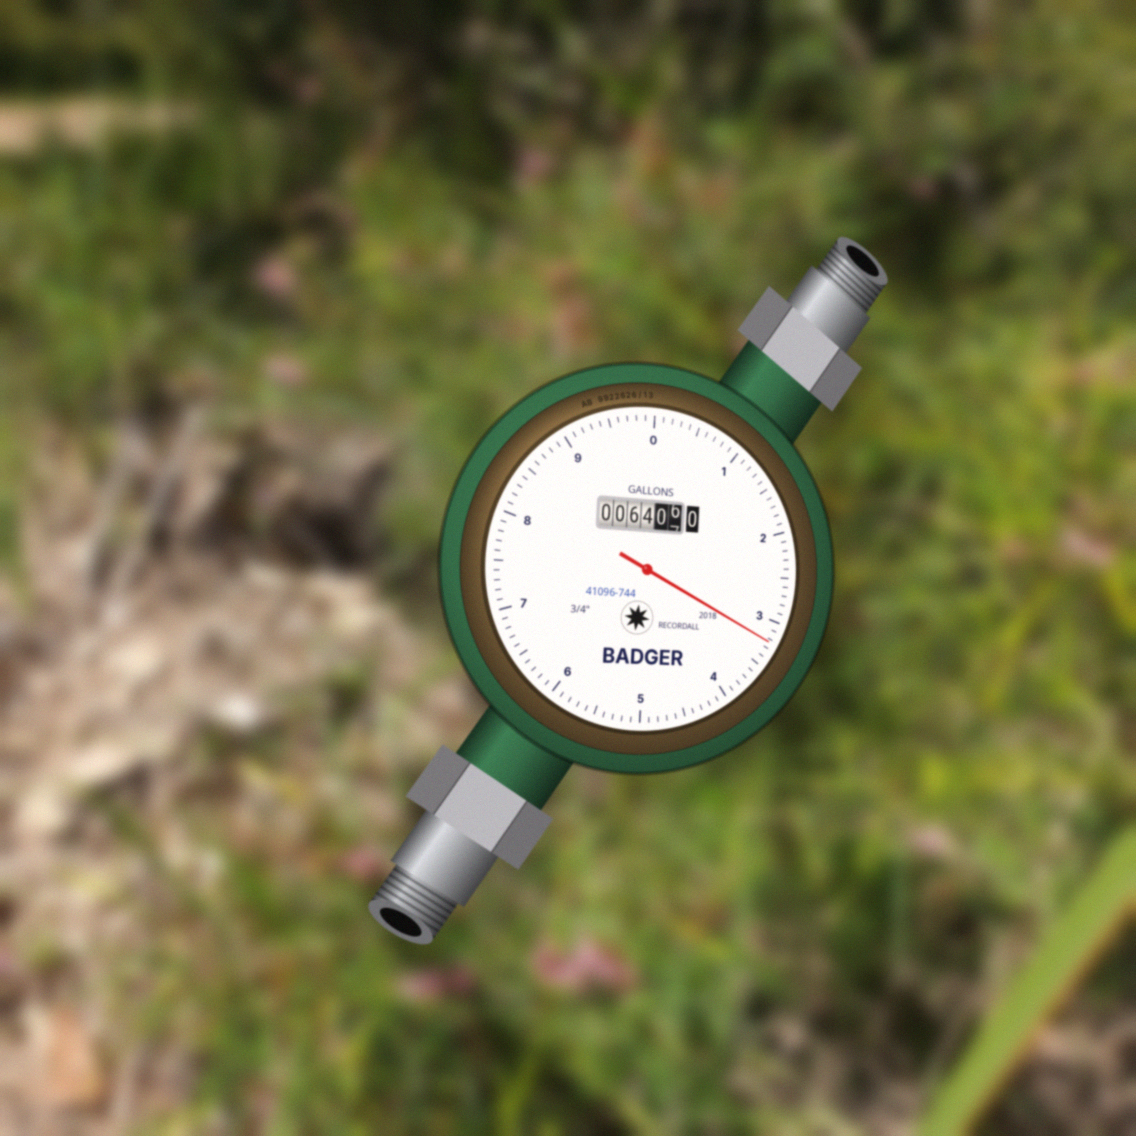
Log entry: 64063.2 gal
